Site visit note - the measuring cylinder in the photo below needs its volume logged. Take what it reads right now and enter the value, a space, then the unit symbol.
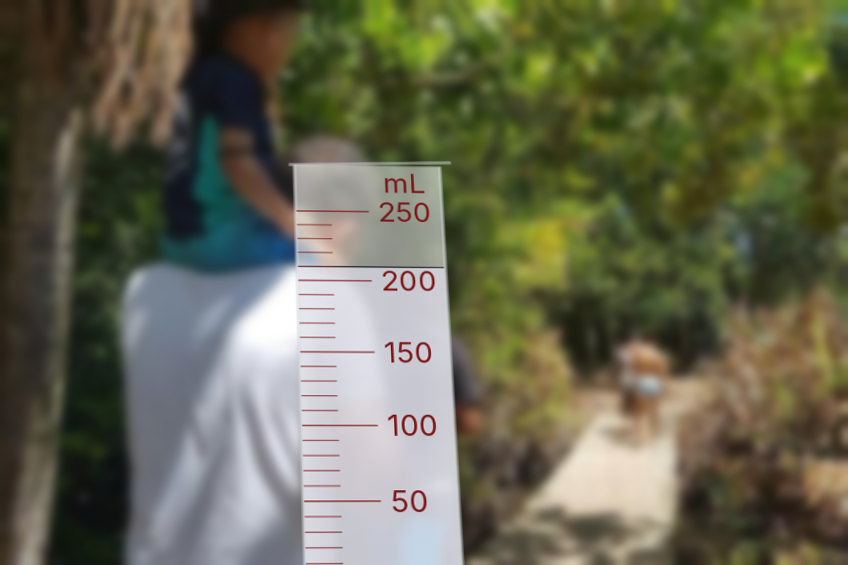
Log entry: 210 mL
